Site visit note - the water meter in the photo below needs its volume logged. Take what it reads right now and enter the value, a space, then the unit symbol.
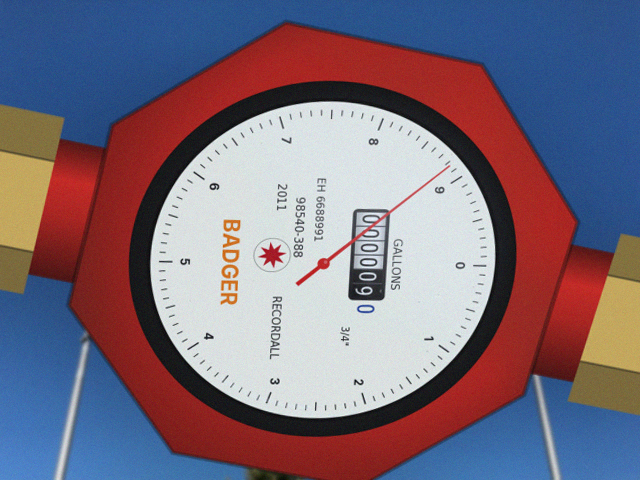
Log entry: 88.8 gal
